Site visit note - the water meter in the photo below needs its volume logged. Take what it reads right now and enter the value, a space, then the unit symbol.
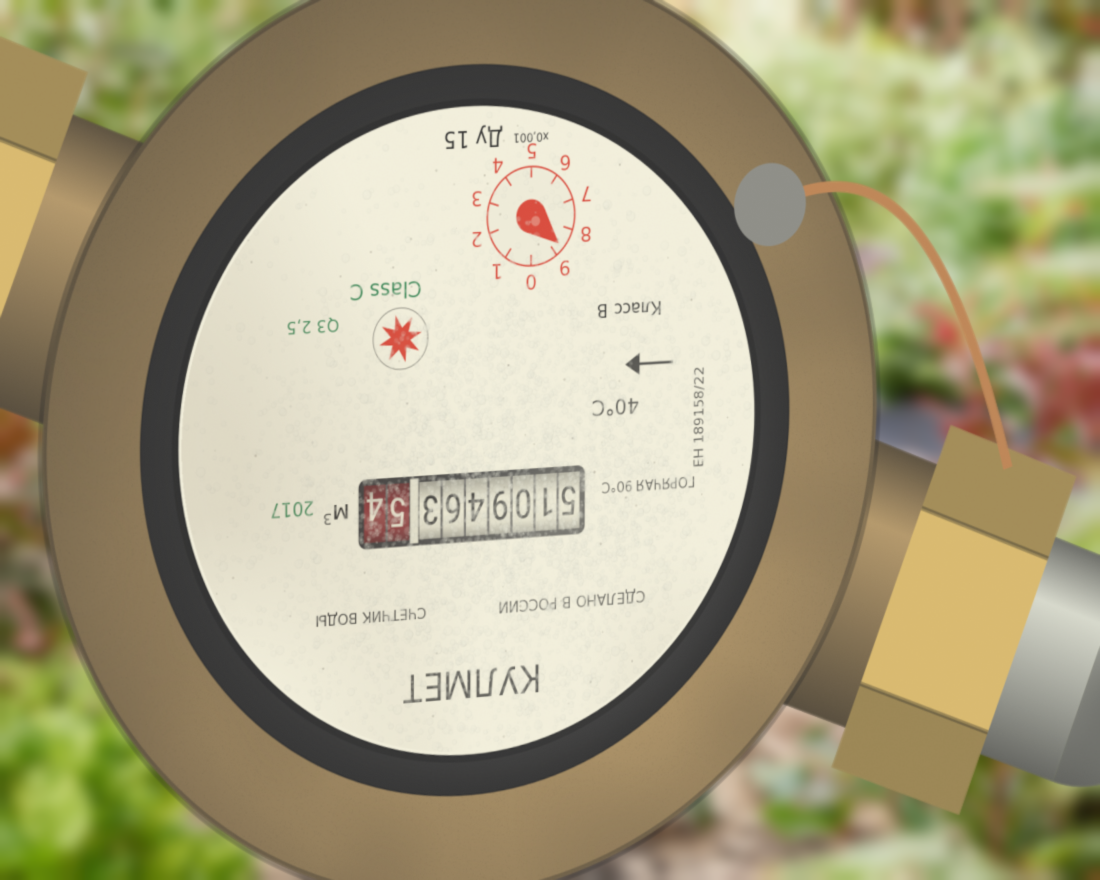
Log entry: 5109463.538 m³
